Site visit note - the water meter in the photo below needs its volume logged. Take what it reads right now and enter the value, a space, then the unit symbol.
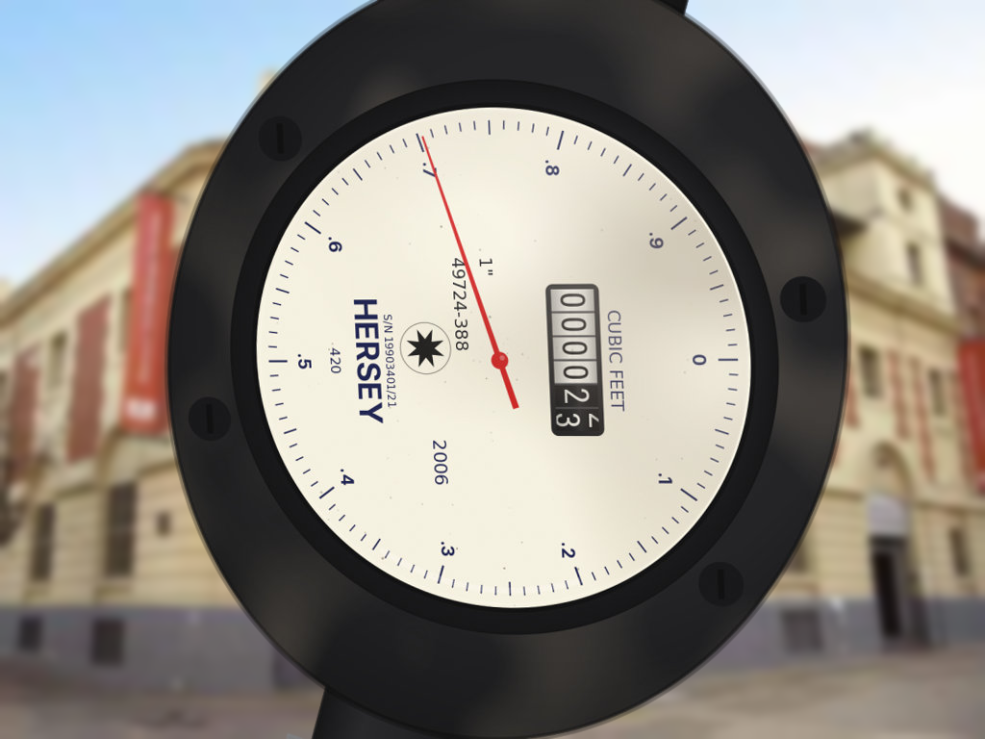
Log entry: 22.70 ft³
